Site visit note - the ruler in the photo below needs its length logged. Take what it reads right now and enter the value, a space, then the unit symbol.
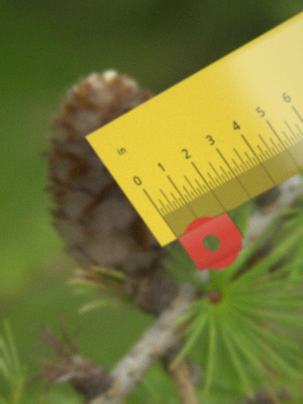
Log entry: 2 in
